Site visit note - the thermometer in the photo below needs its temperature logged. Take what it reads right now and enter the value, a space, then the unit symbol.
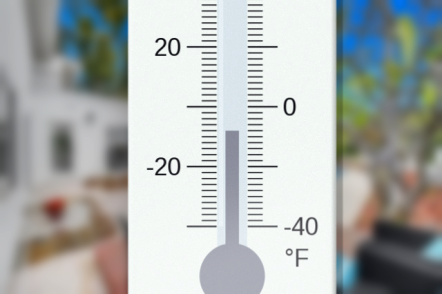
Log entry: -8 °F
